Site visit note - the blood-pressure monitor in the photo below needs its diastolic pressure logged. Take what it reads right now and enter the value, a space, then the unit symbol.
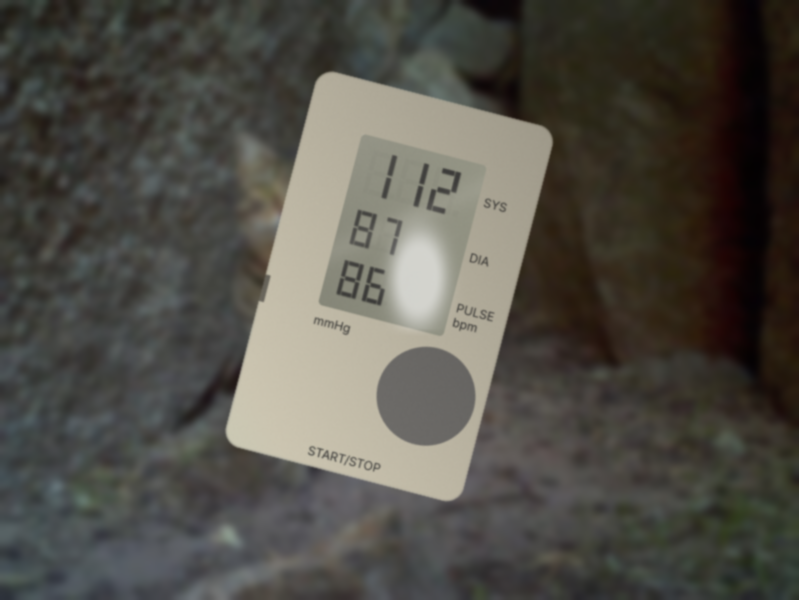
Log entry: 87 mmHg
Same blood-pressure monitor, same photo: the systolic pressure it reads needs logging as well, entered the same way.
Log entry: 112 mmHg
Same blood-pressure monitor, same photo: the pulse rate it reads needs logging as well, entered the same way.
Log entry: 86 bpm
